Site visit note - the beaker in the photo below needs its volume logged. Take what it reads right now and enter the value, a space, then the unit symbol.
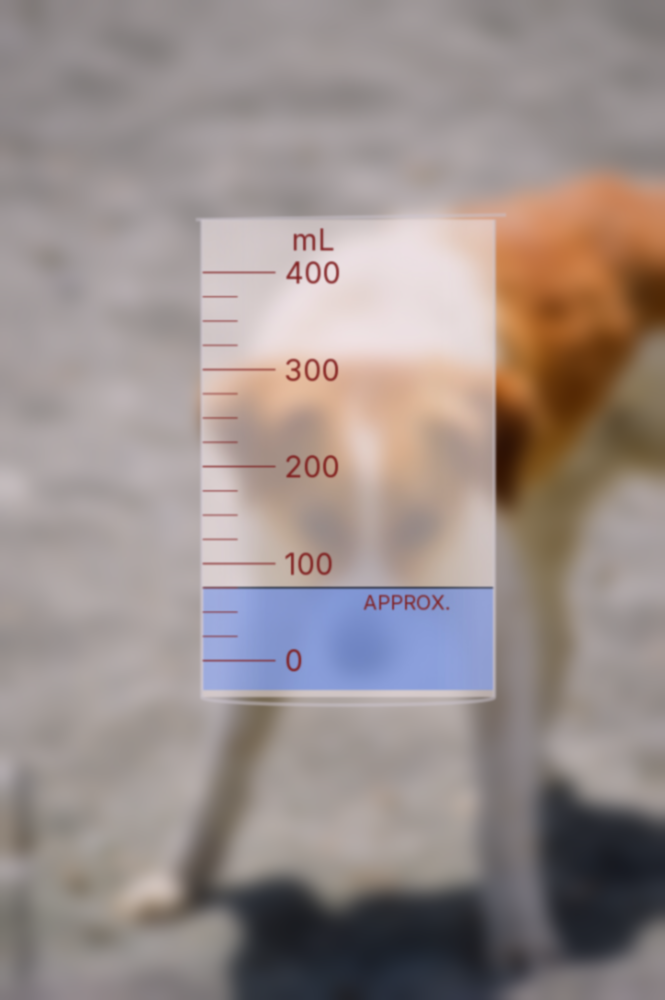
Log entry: 75 mL
